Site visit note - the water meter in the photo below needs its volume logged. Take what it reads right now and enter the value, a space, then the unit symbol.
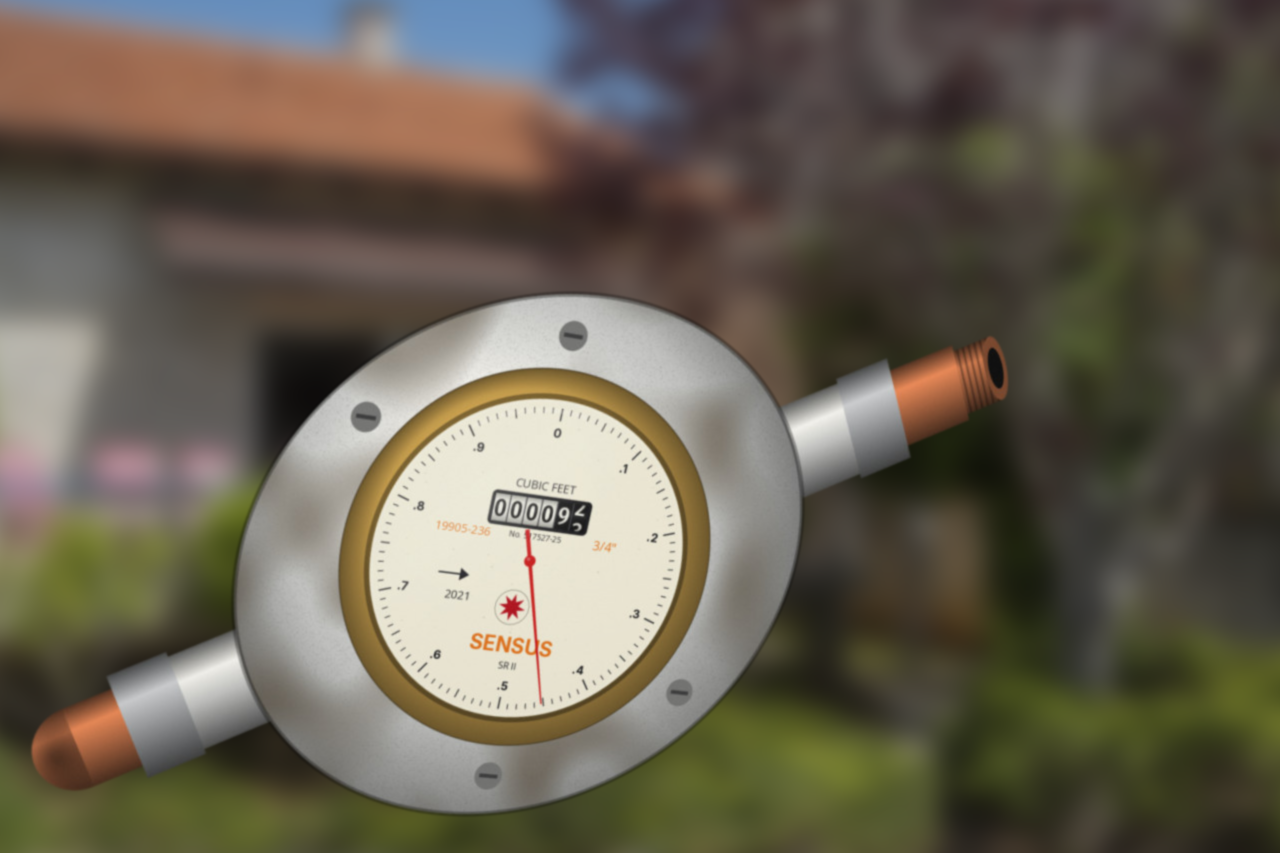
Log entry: 92.45 ft³
